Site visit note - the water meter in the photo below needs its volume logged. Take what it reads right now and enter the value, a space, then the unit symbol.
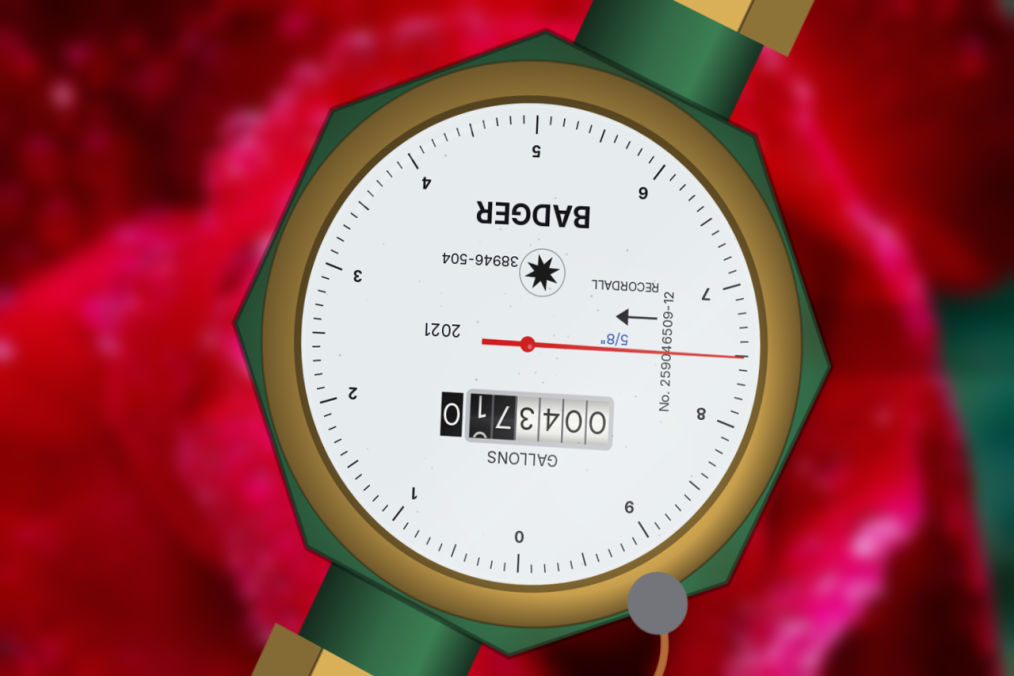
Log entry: 43707.5 gal
